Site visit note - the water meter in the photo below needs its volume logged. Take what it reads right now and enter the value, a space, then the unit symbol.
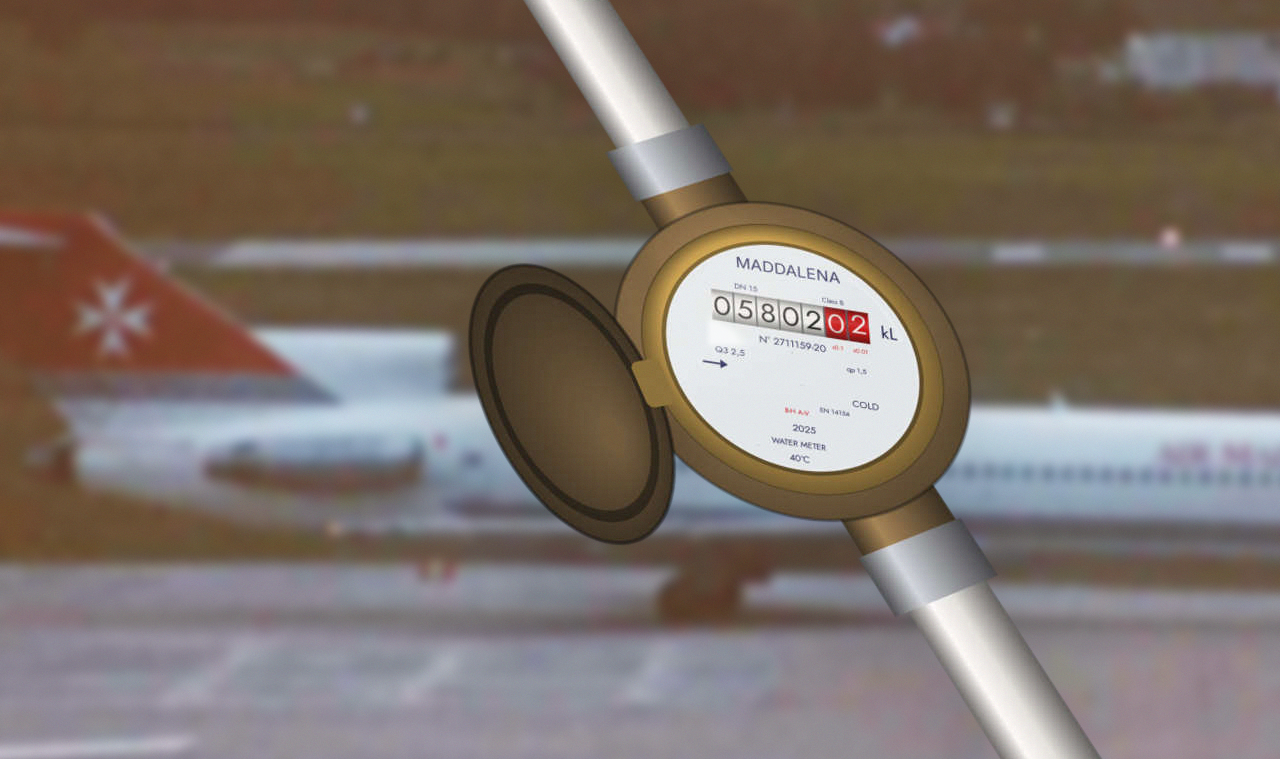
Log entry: 5802.02 kL
